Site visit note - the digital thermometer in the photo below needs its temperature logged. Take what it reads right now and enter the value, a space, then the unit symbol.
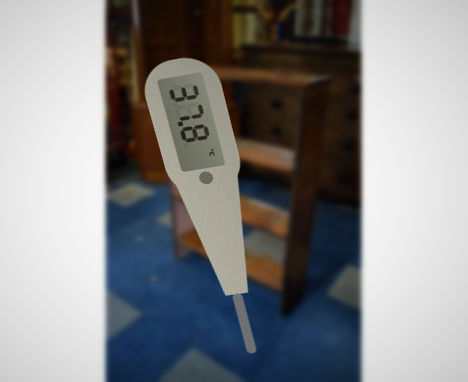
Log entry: 37.8 °C
